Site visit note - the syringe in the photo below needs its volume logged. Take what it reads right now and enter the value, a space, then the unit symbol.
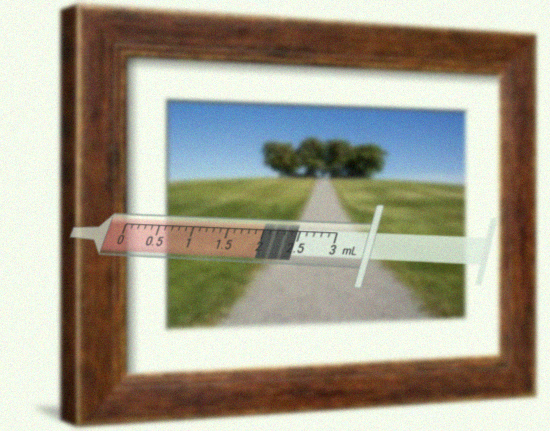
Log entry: 2 mL
